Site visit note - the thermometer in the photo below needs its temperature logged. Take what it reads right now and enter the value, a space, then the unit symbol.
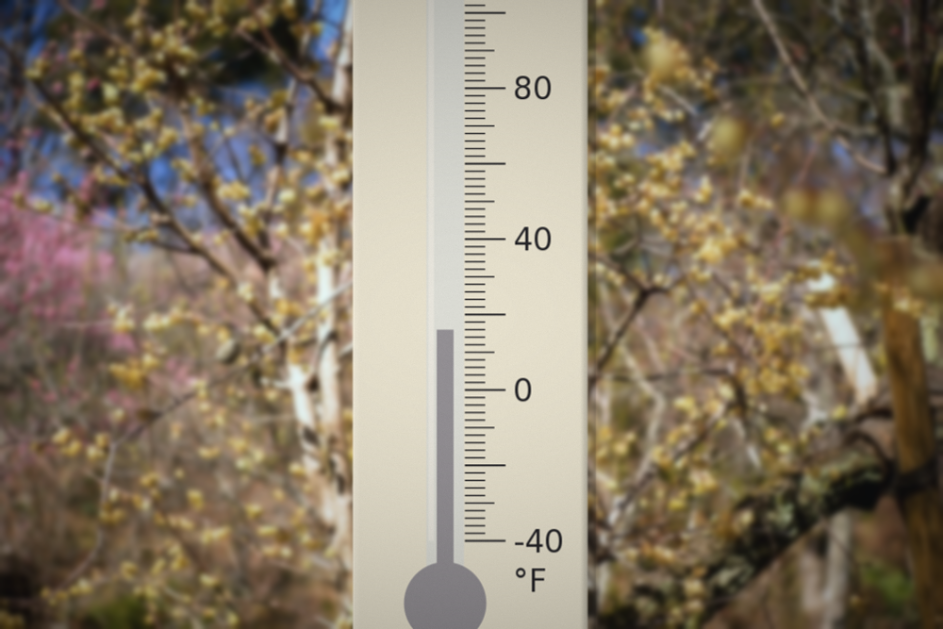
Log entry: 16 °F
